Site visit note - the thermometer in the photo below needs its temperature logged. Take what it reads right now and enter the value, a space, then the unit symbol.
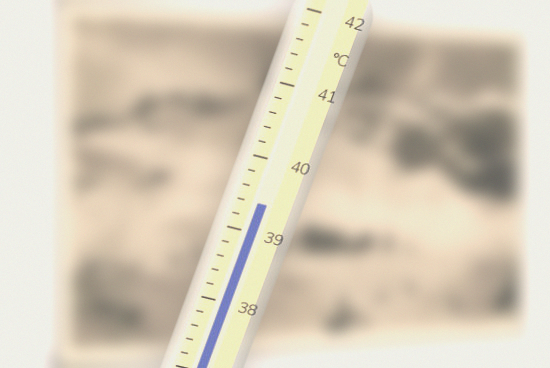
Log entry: 39.4 °C
